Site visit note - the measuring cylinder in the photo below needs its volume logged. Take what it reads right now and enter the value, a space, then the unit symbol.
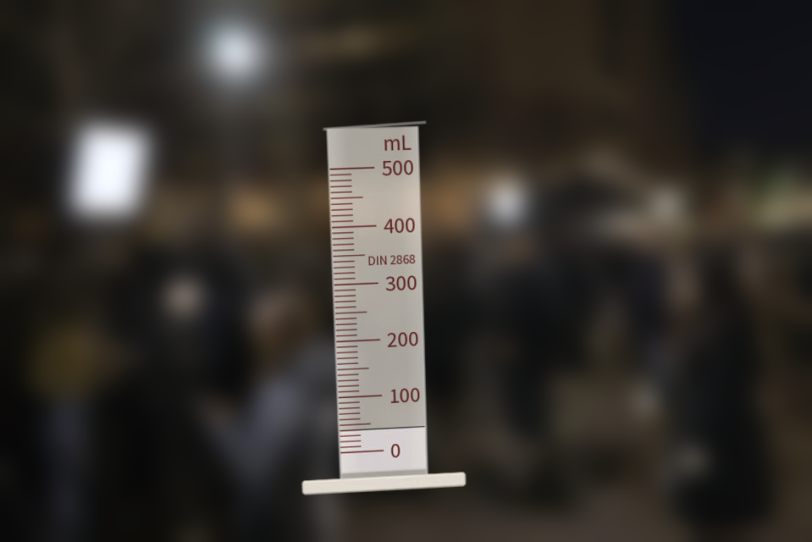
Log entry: 40 mL
